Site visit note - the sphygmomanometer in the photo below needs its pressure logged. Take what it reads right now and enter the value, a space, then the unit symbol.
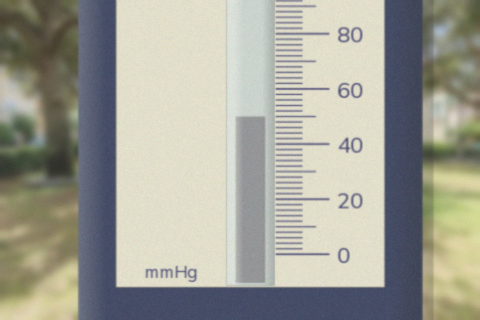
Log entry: 50 mmHg
